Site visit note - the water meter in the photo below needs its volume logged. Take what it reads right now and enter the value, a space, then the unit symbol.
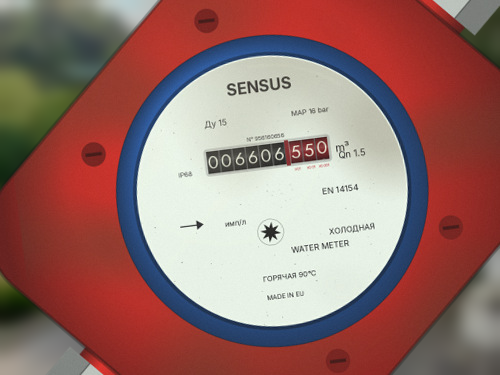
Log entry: 6606.550 m³
